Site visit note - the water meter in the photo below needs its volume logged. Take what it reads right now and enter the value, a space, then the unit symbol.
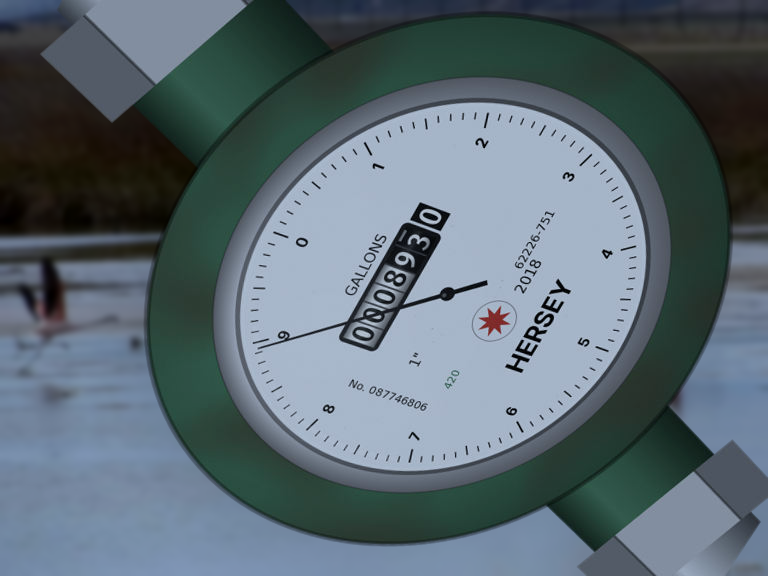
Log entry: 8928.9 gal
